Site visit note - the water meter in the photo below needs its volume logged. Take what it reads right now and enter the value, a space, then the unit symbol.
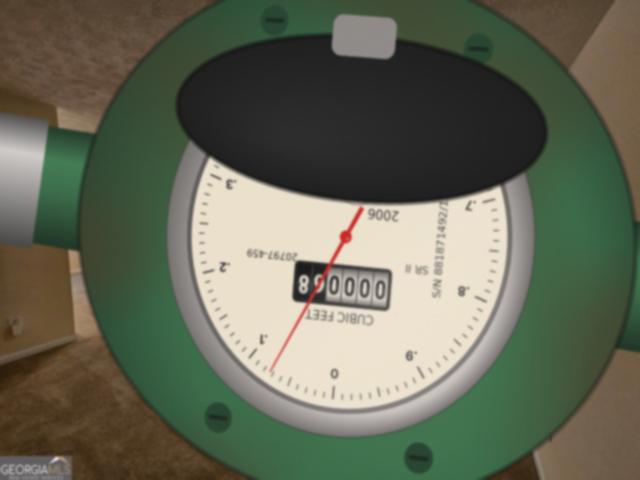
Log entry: 68.07 ft³
